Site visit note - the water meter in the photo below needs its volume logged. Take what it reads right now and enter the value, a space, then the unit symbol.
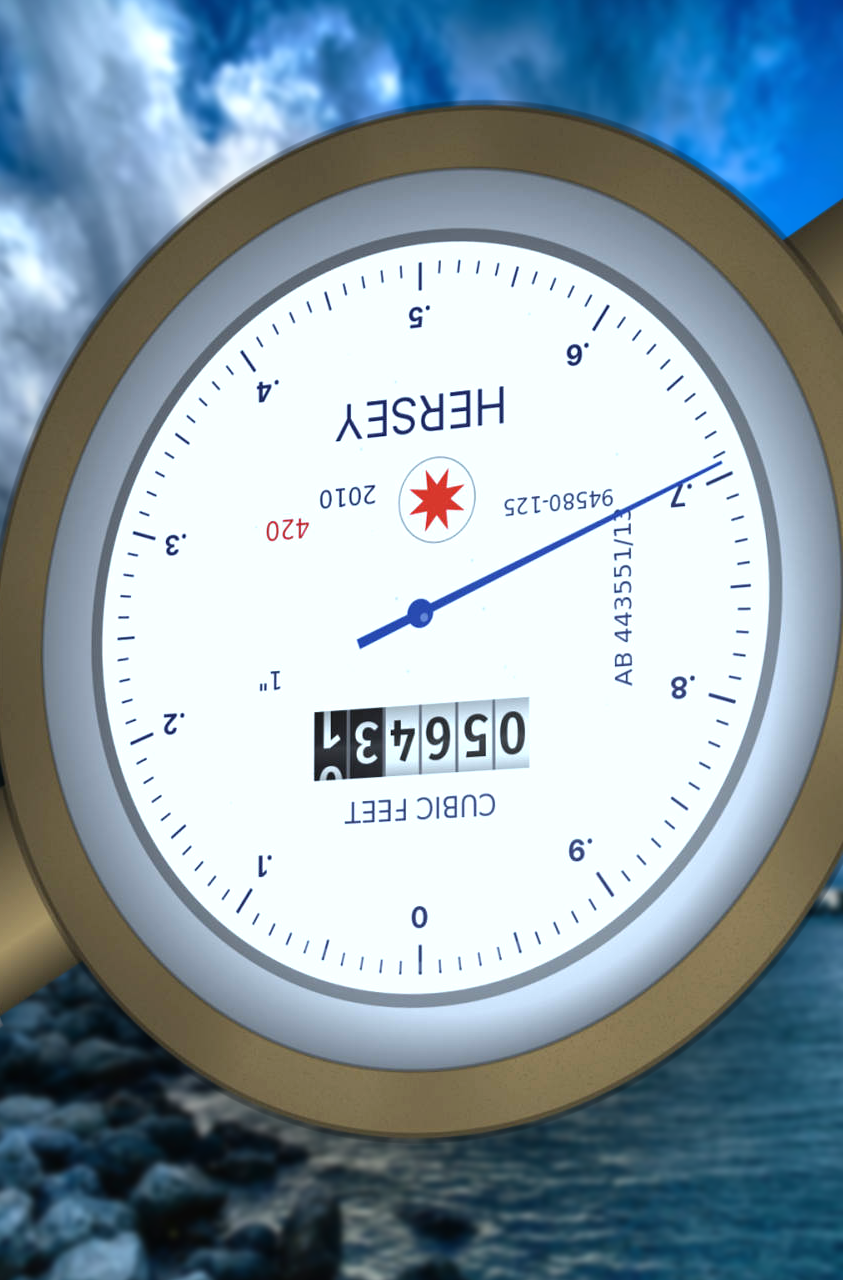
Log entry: 56430.69 ft³
